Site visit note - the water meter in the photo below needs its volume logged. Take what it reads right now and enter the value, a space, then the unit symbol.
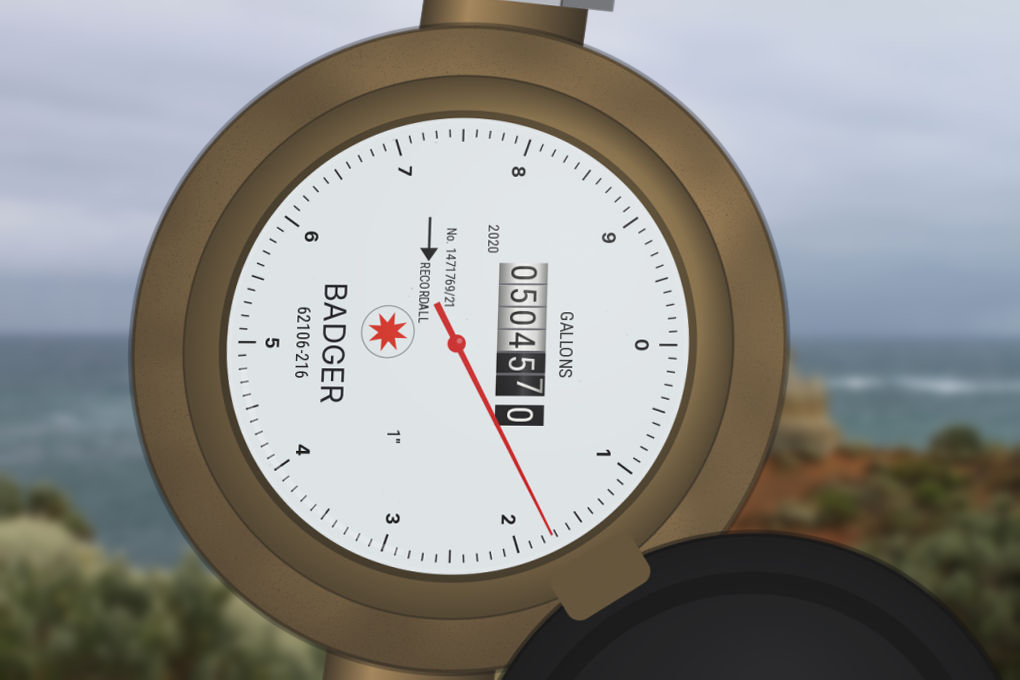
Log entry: 504571.7 gal
